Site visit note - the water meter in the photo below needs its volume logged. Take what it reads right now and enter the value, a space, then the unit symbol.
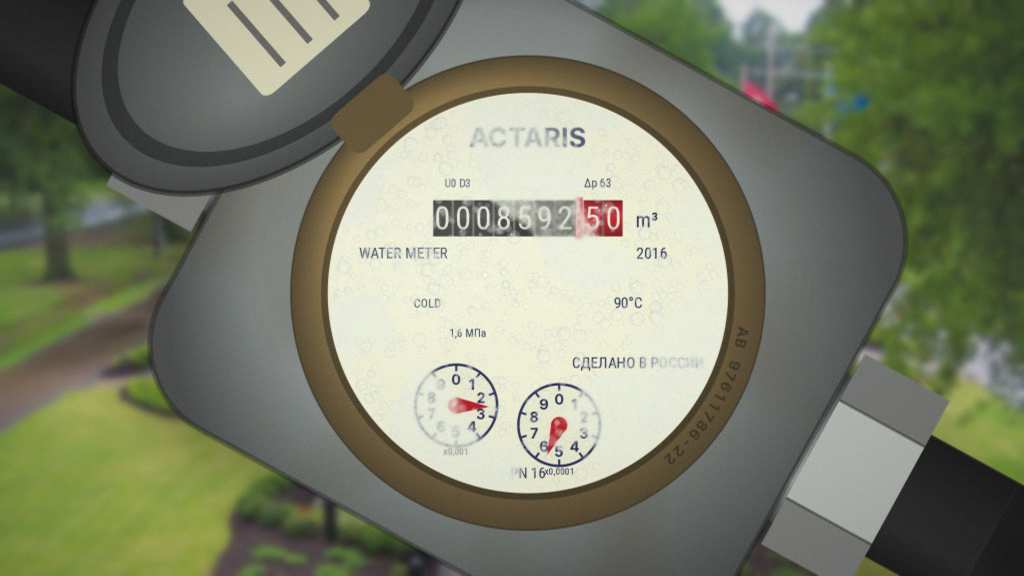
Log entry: 8592.5025 m³
